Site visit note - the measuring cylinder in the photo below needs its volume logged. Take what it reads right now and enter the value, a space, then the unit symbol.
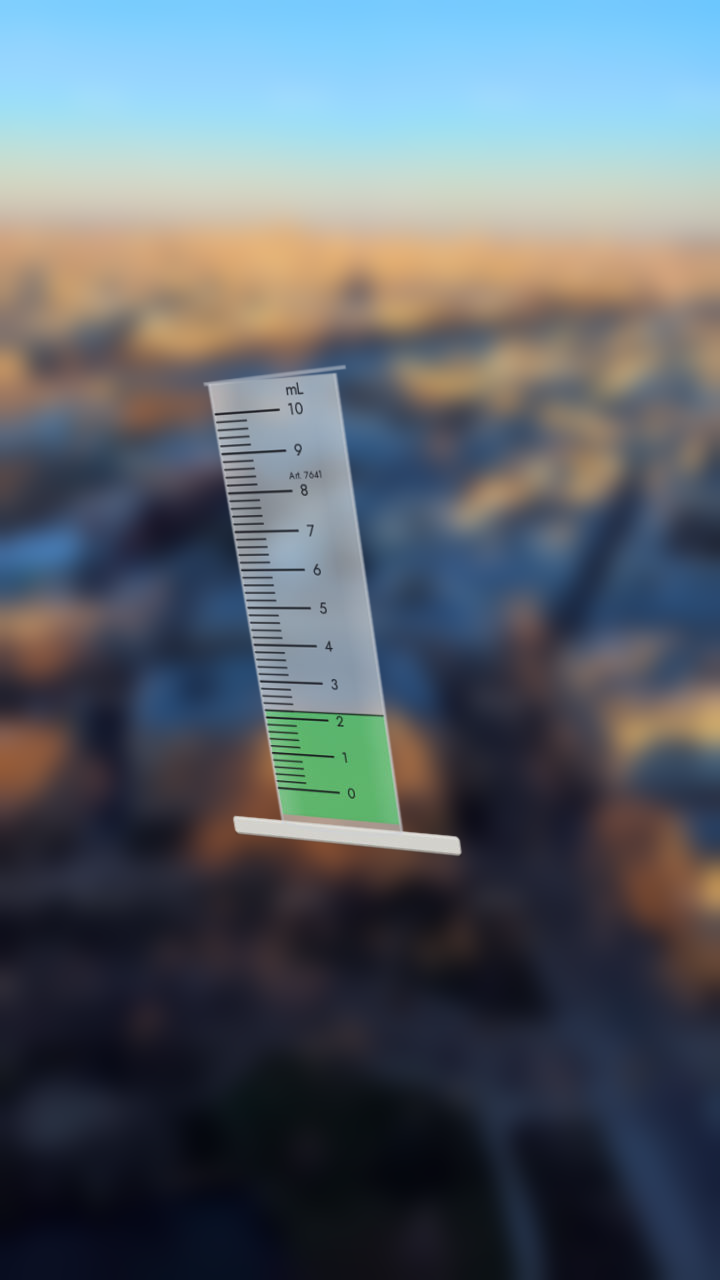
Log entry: 2.2 mL
